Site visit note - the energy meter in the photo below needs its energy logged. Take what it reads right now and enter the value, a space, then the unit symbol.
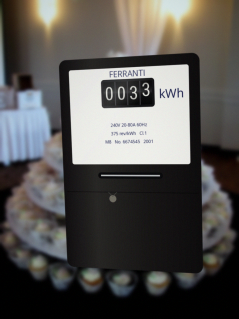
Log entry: 33 kWh
